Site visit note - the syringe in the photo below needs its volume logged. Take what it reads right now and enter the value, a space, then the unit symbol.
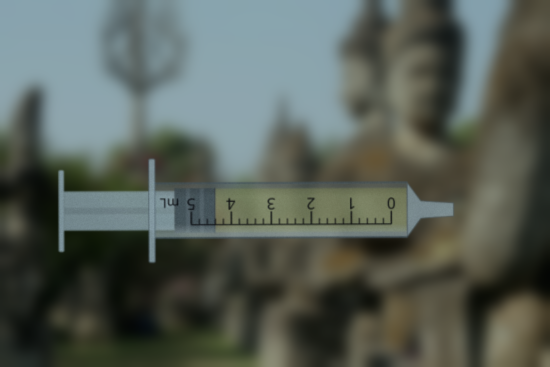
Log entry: 4.4 mL
